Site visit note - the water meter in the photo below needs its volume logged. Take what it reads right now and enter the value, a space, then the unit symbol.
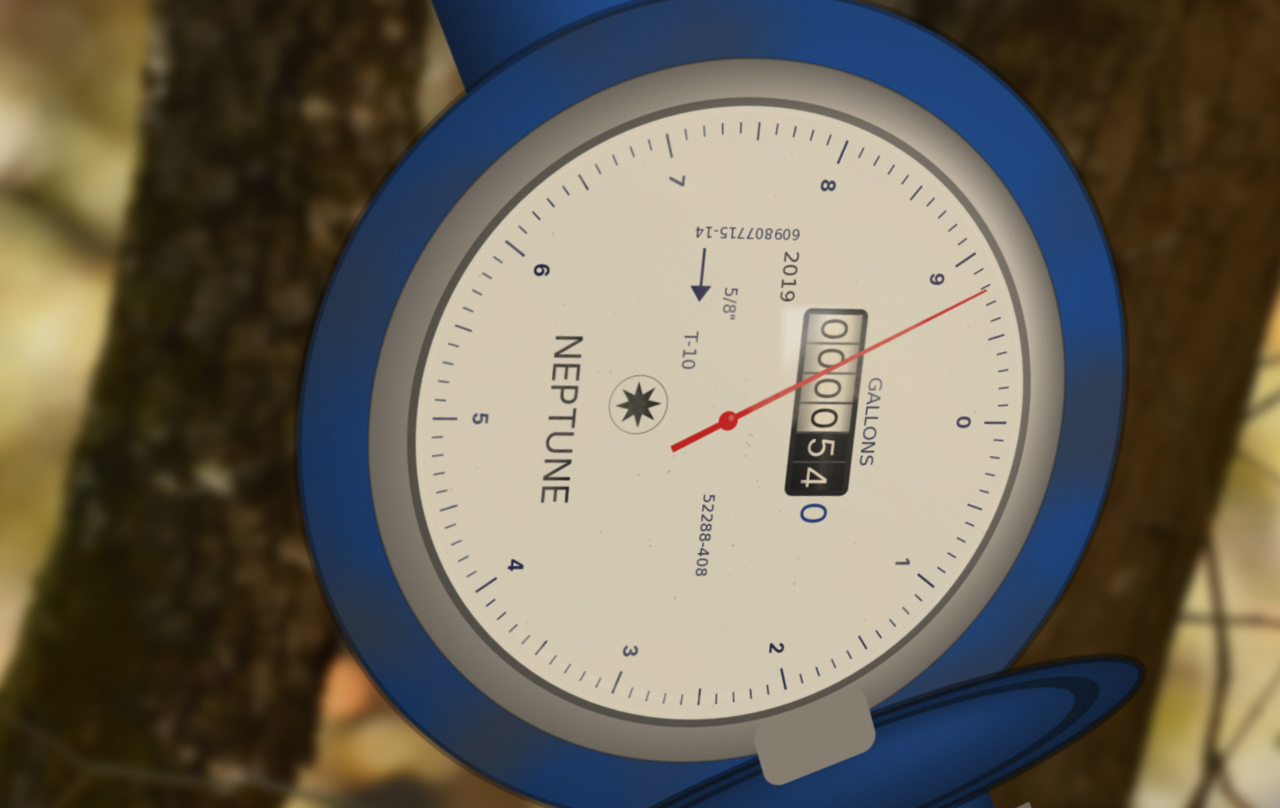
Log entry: 539.2 gal
